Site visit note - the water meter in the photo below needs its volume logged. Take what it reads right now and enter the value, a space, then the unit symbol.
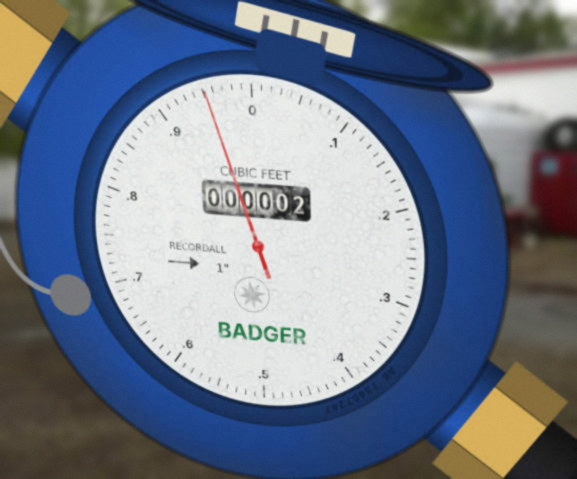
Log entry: 1.95 ft³
